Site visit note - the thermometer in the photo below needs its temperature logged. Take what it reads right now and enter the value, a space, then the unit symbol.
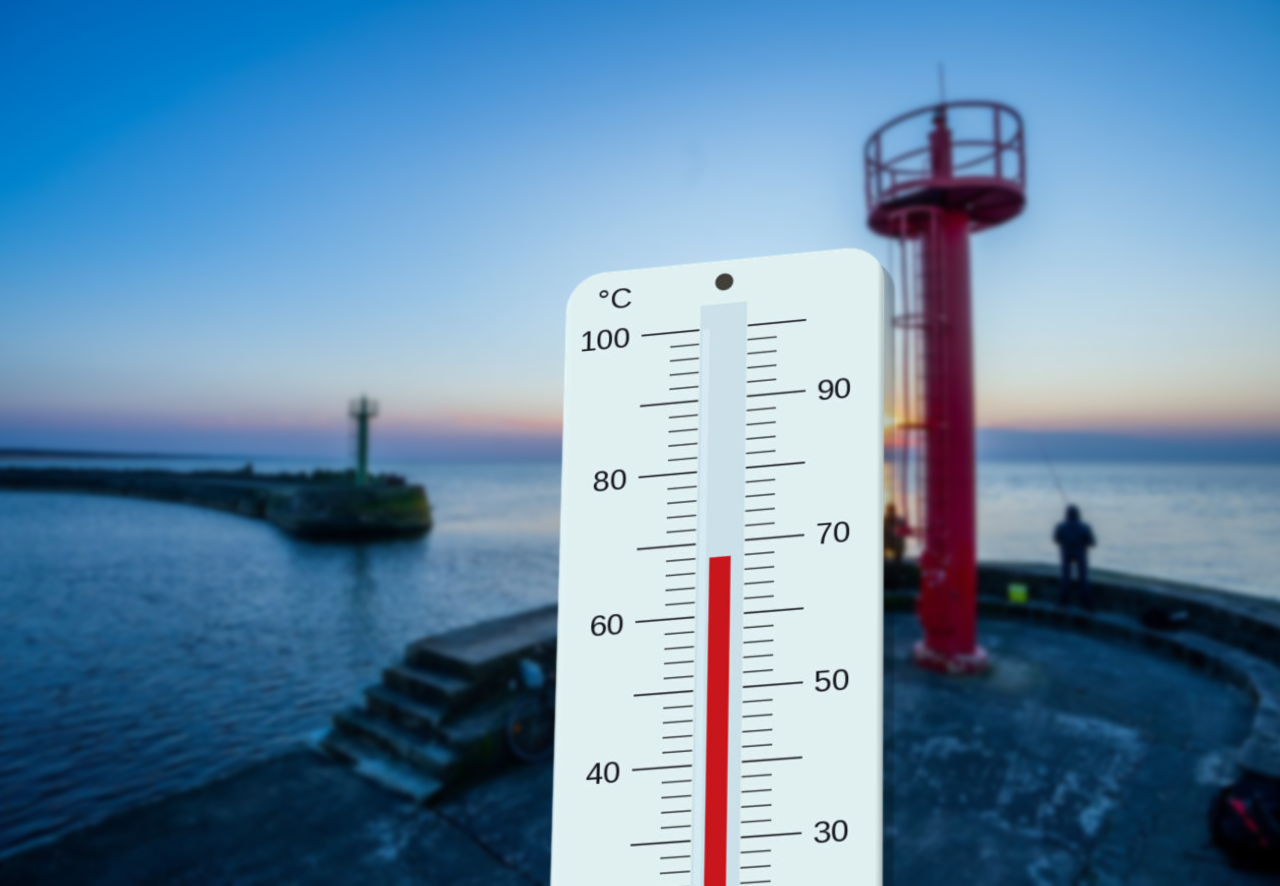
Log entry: 68 °C
